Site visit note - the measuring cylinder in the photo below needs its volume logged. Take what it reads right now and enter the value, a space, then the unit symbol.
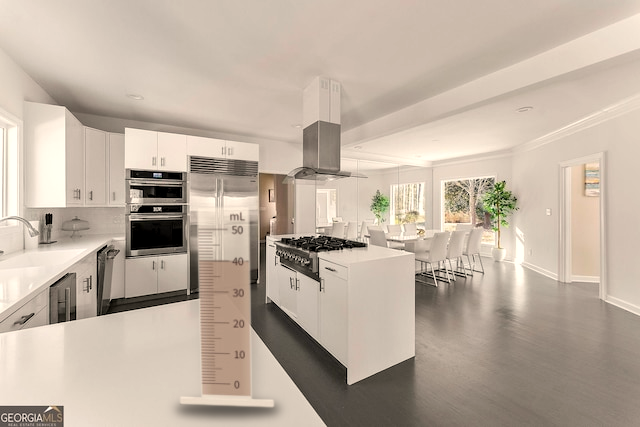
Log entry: 40 mL
